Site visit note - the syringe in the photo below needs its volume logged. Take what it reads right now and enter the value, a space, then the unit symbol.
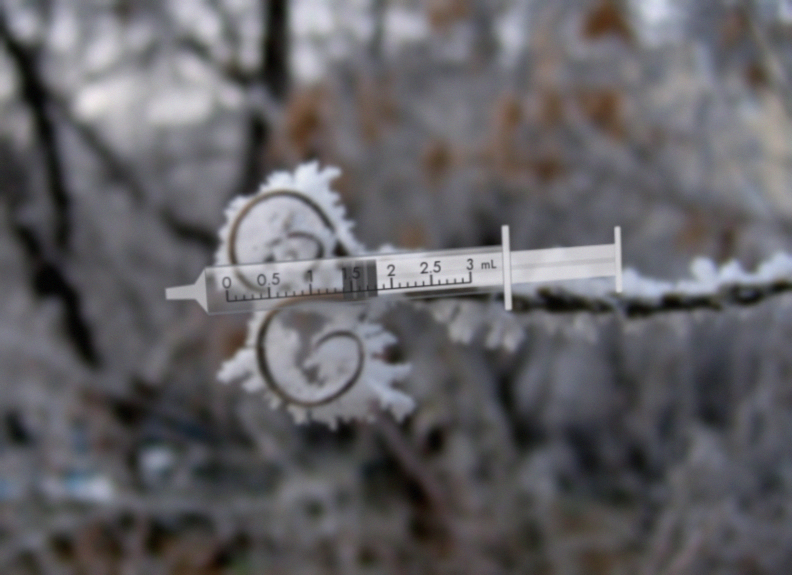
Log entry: 1.4 mL
